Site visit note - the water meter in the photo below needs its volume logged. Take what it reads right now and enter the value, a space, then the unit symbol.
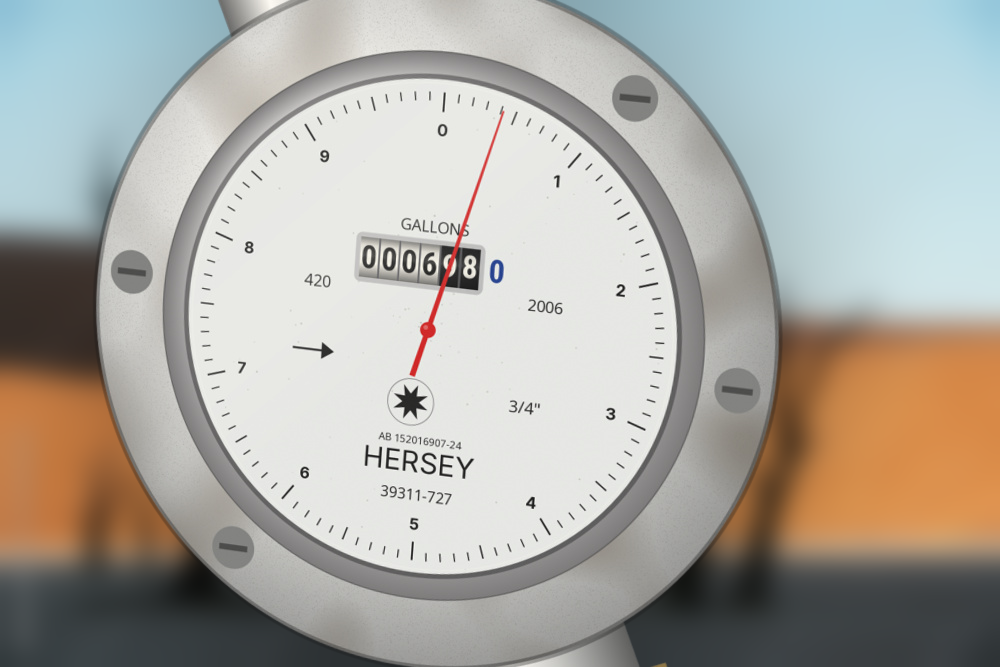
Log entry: 6980.4 gal
